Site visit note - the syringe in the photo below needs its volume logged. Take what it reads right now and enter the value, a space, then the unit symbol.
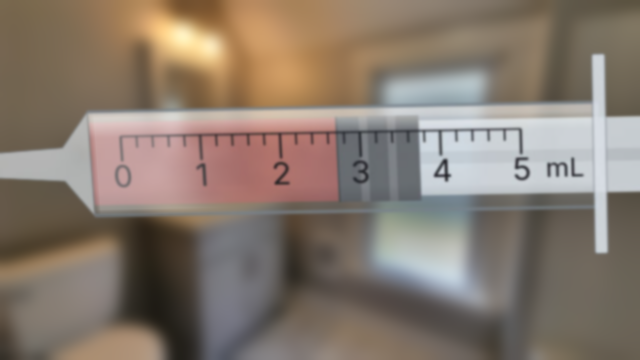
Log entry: 2.7 mL
